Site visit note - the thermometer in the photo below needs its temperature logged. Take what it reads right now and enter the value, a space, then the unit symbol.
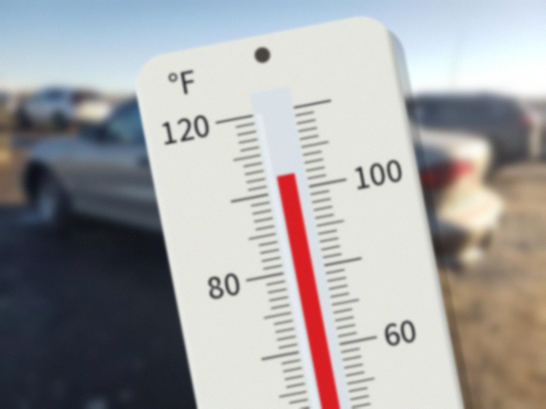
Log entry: 104 °F
